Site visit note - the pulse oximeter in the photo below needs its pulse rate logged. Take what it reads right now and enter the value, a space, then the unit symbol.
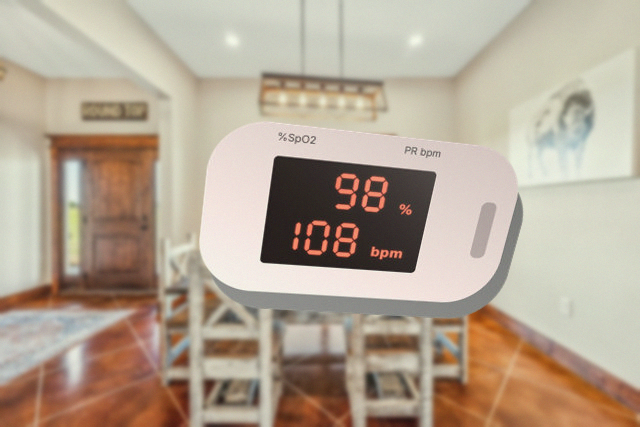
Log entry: 108 bpm
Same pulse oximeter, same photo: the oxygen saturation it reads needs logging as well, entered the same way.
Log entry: 98 %
